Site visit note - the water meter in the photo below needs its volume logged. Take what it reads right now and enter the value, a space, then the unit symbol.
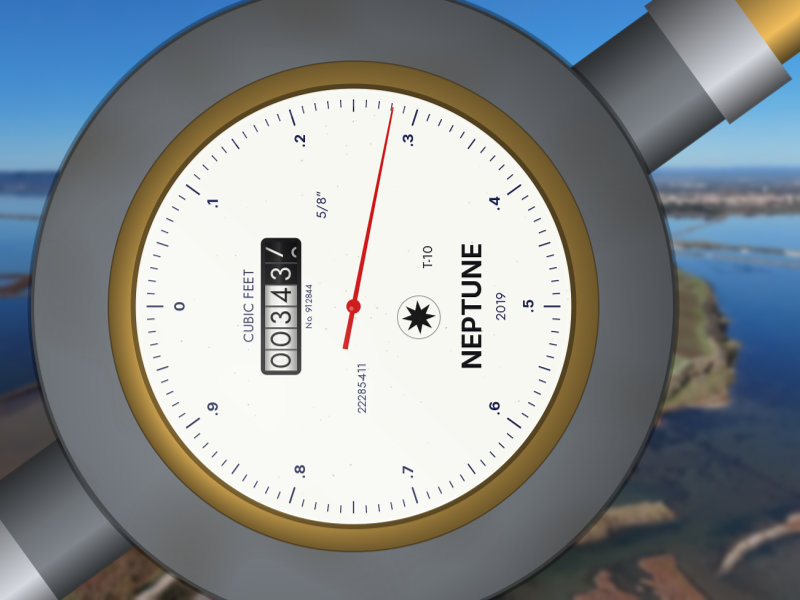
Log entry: 3437.28 ft³
